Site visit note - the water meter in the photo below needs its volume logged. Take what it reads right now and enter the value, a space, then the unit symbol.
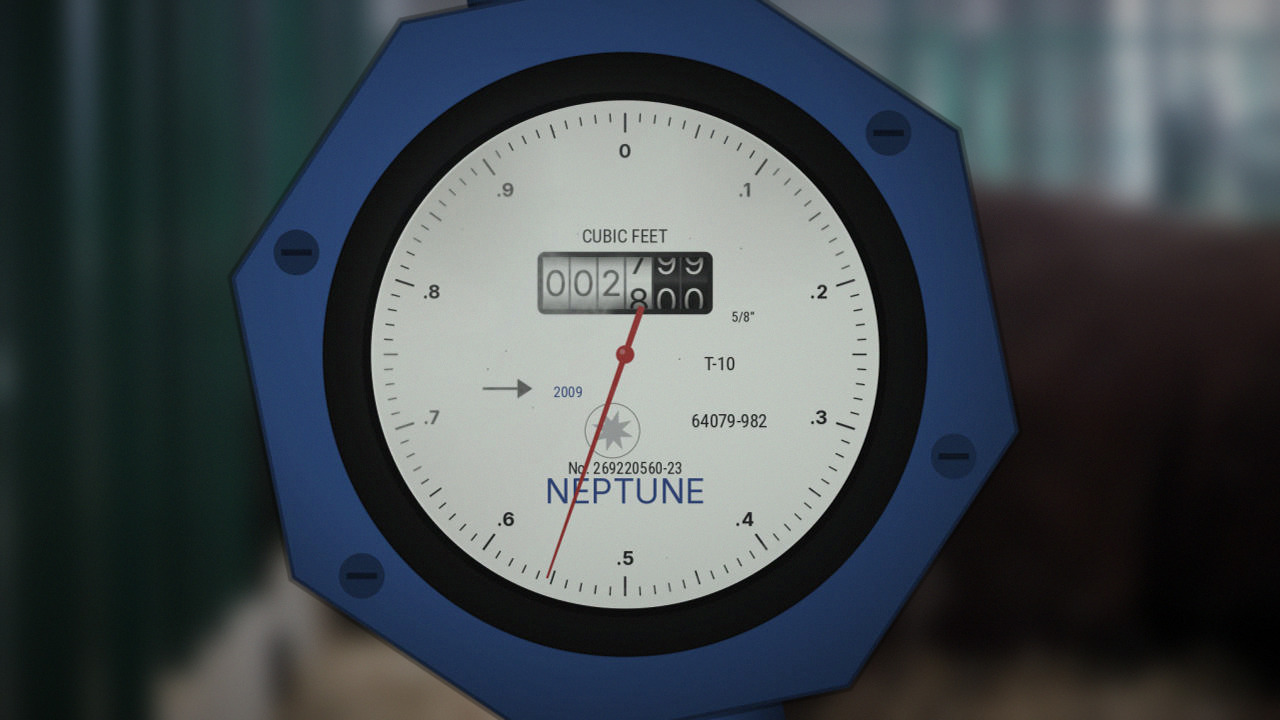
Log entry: 2799.55 ft³
